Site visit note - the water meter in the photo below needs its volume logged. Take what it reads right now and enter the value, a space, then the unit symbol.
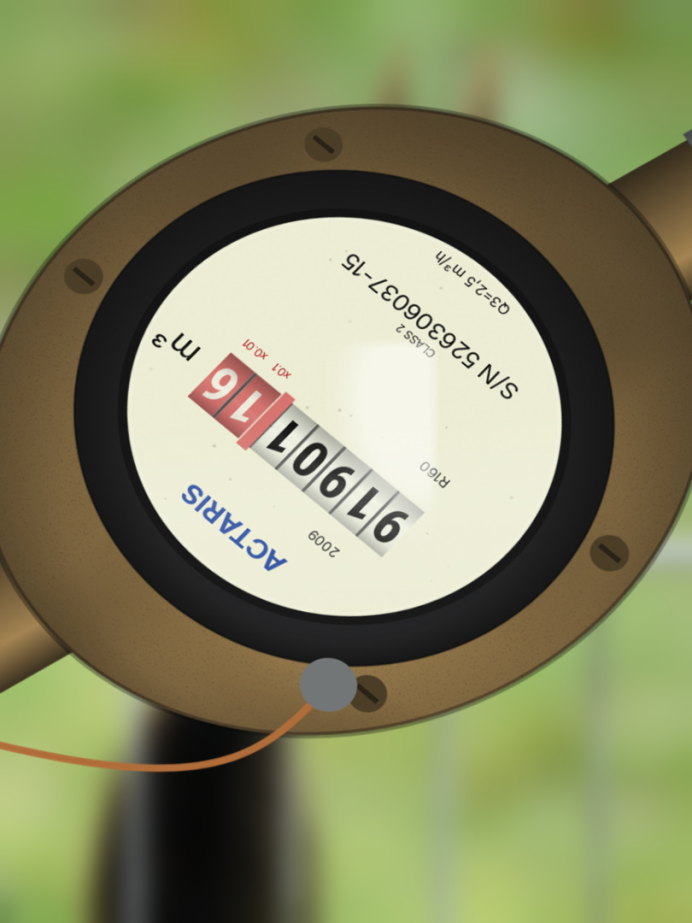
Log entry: 91901.16 m³
